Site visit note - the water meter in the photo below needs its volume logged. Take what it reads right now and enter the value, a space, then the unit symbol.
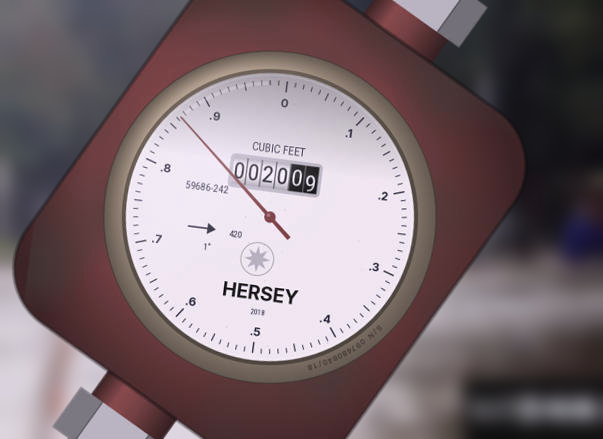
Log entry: 2008.86 ft³
